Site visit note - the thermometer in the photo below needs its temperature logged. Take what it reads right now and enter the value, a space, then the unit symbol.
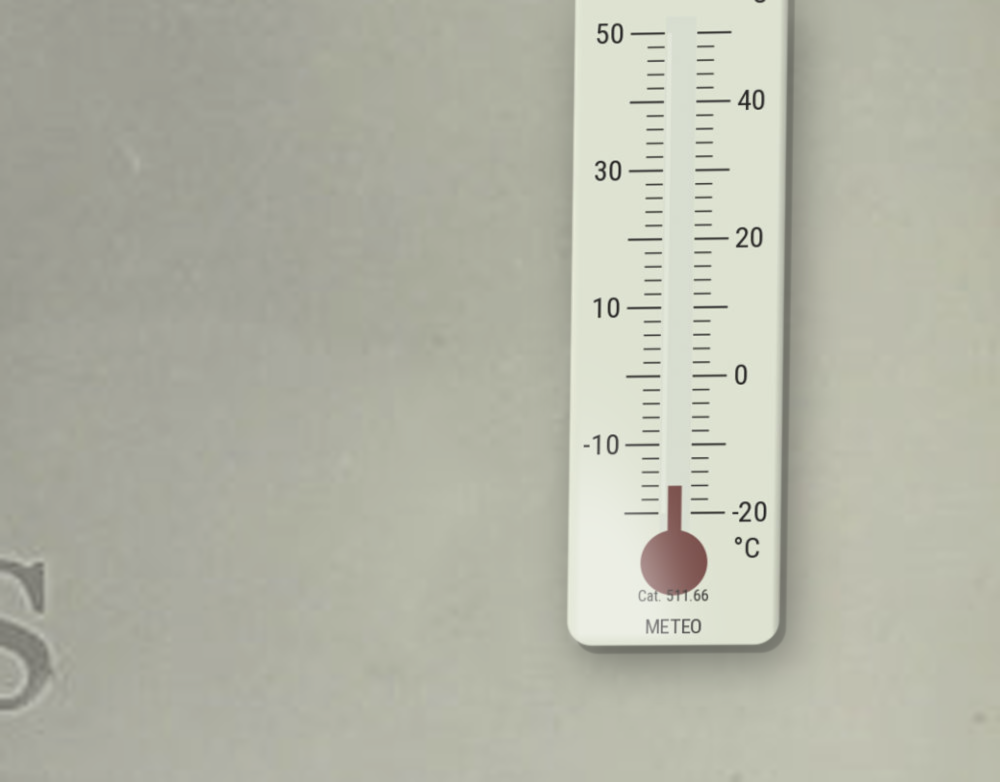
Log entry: -16 °C
